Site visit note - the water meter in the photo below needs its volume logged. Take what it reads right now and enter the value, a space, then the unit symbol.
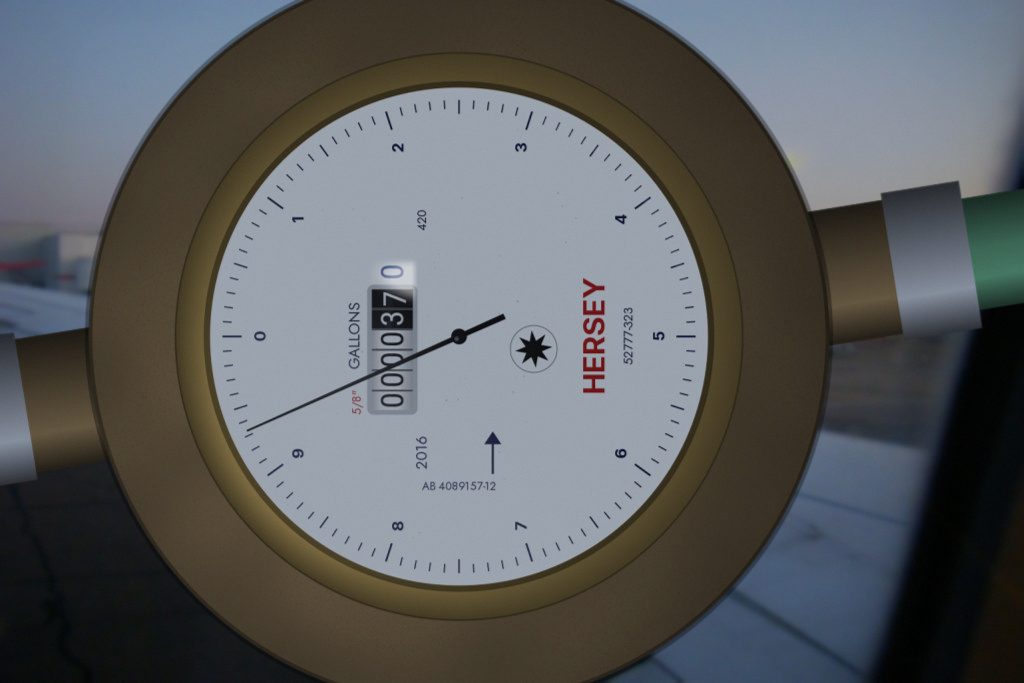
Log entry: 369.3 gal
